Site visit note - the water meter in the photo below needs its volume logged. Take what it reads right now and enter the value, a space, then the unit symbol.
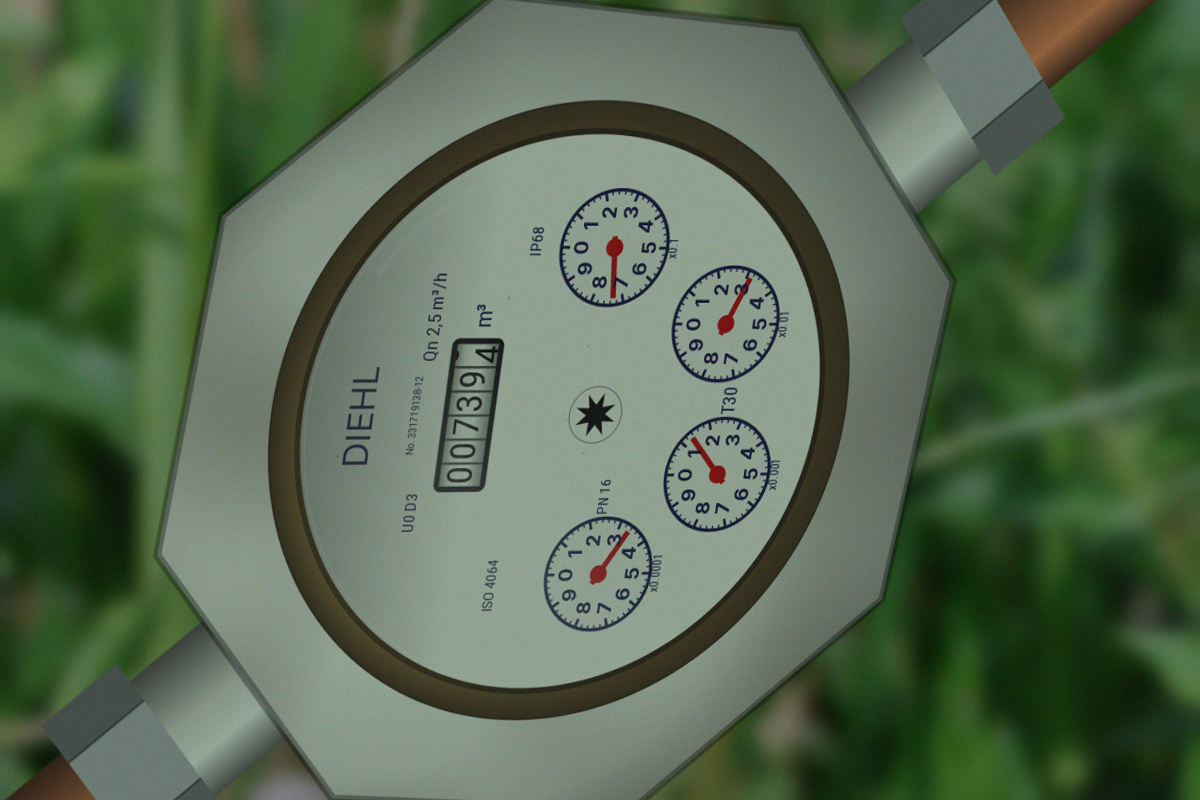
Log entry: 7393.7313 m³
